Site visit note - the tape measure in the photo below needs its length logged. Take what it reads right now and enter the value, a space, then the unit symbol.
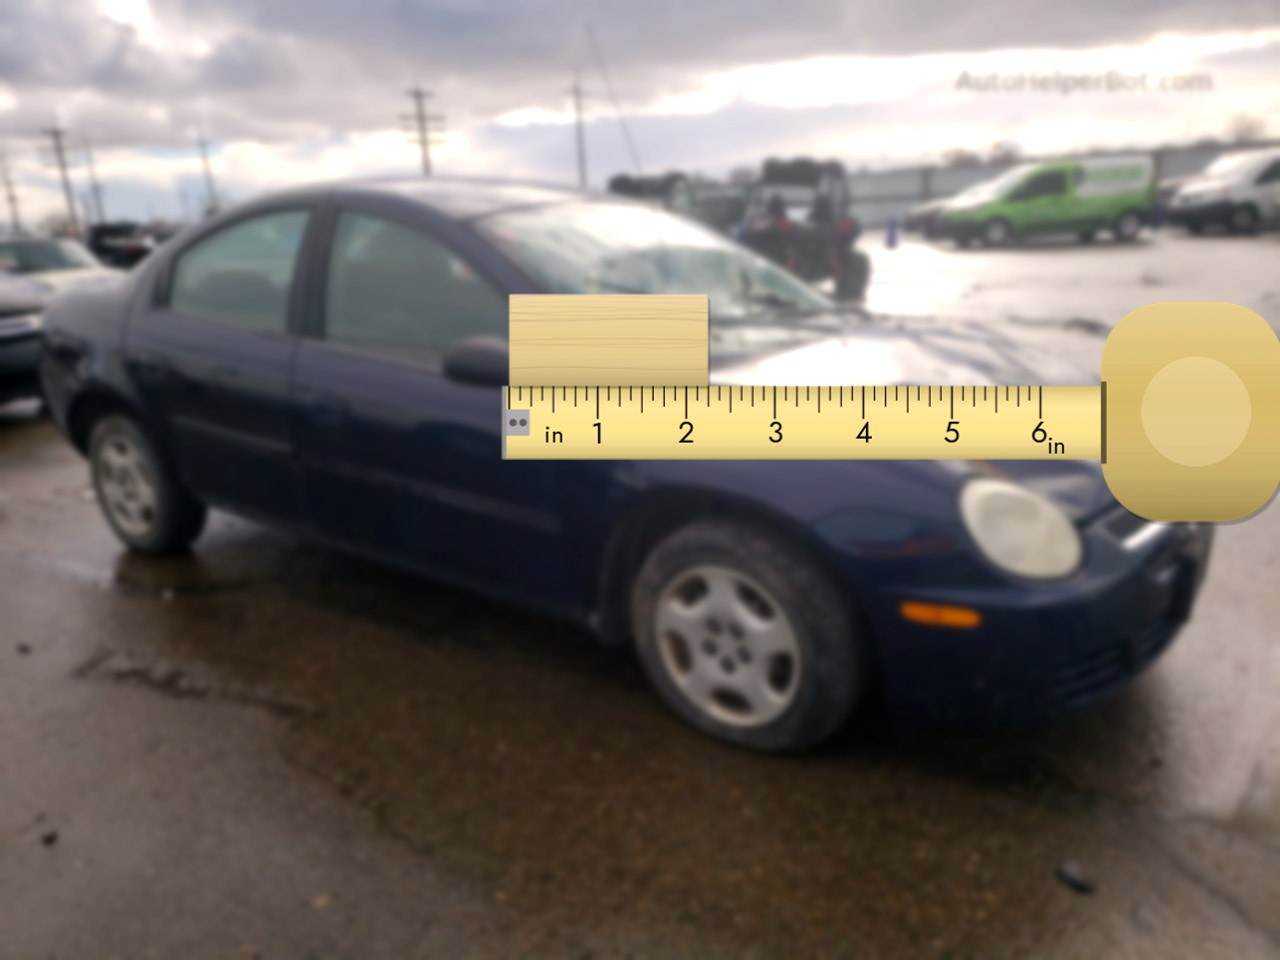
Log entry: 2.25 in
